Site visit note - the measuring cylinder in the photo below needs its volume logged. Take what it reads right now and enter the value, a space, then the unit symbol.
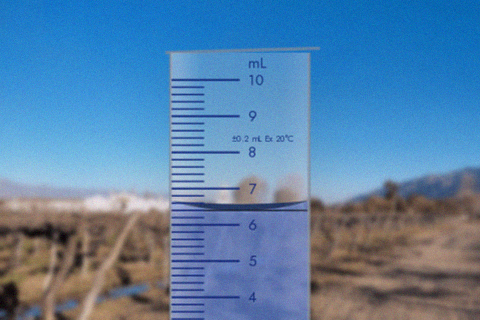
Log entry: 6.4 mL
